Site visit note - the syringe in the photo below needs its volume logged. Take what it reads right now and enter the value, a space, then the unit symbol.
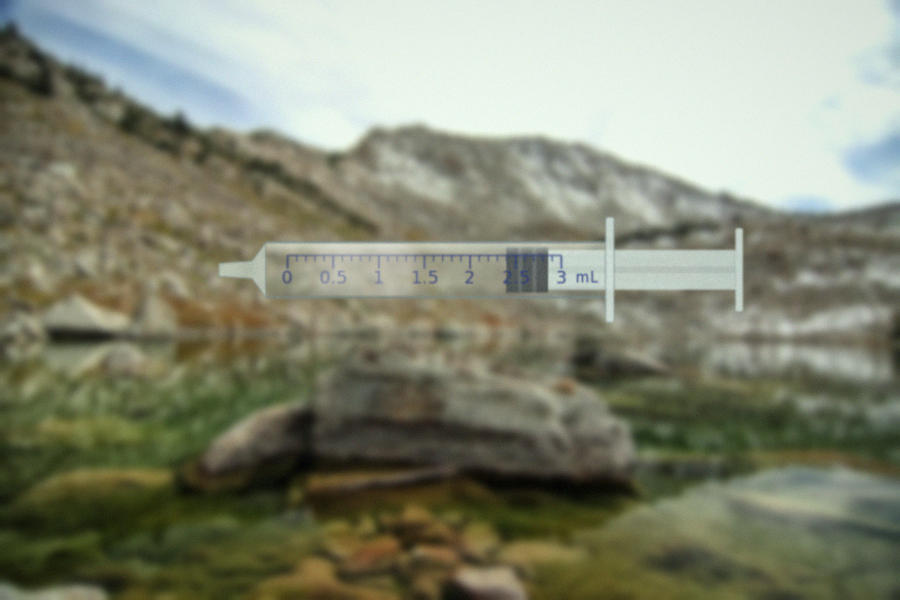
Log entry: 2.4 mL
